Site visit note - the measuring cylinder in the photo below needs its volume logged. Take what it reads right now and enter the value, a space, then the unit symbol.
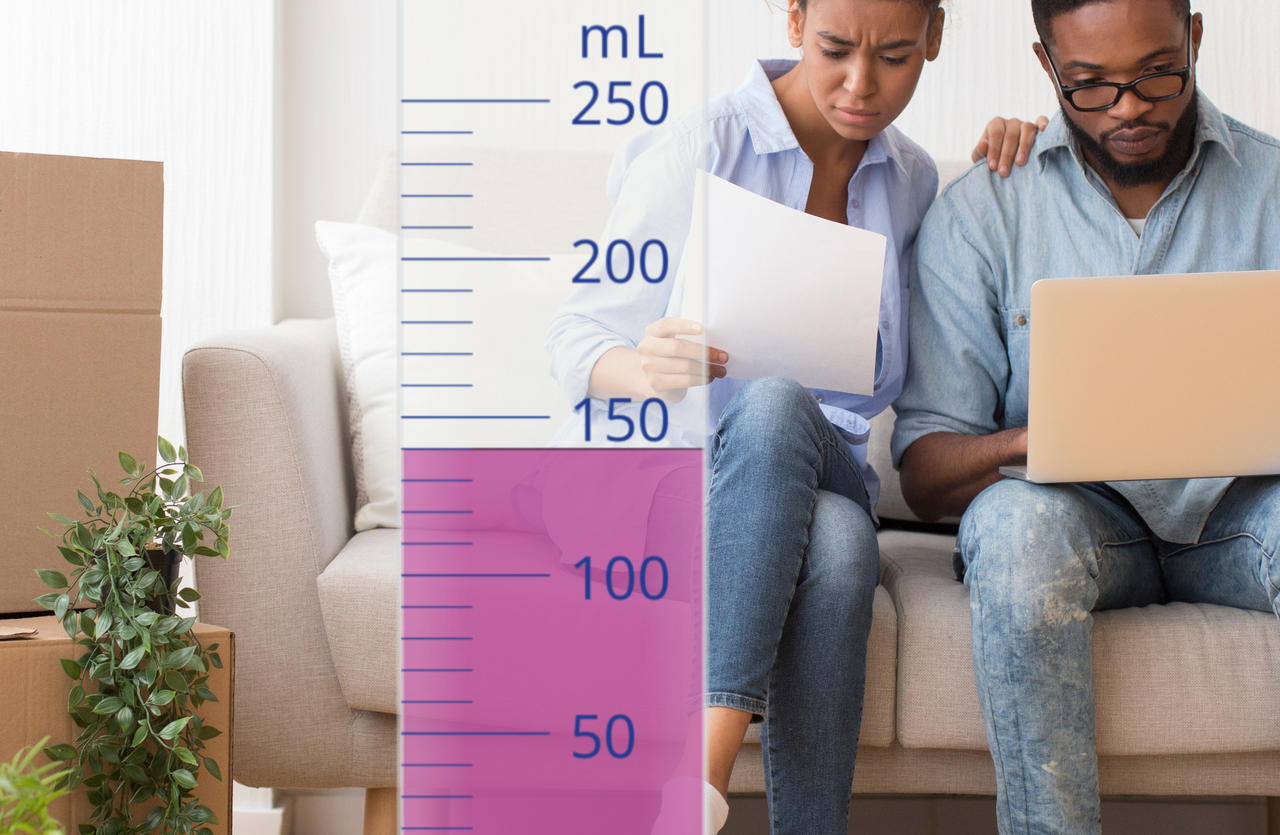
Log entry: 140 mL
